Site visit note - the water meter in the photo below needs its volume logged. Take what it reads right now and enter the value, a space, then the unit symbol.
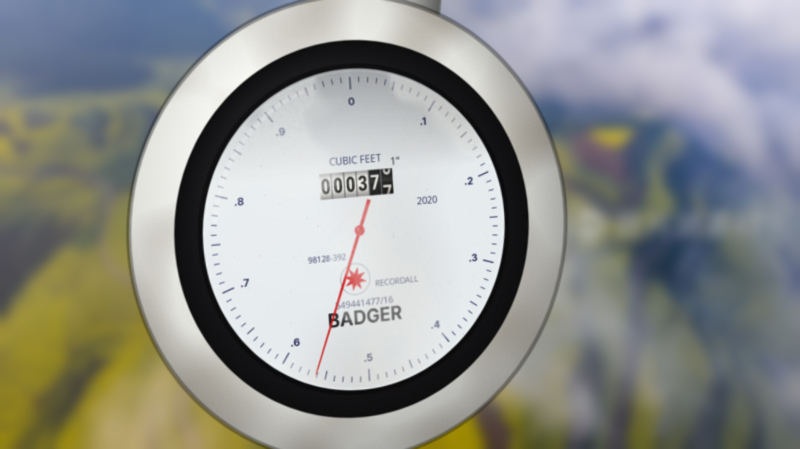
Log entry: 376.56 ft³
